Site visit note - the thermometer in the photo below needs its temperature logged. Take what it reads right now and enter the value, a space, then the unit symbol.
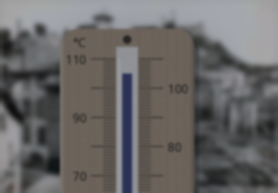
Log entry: 105 °C
